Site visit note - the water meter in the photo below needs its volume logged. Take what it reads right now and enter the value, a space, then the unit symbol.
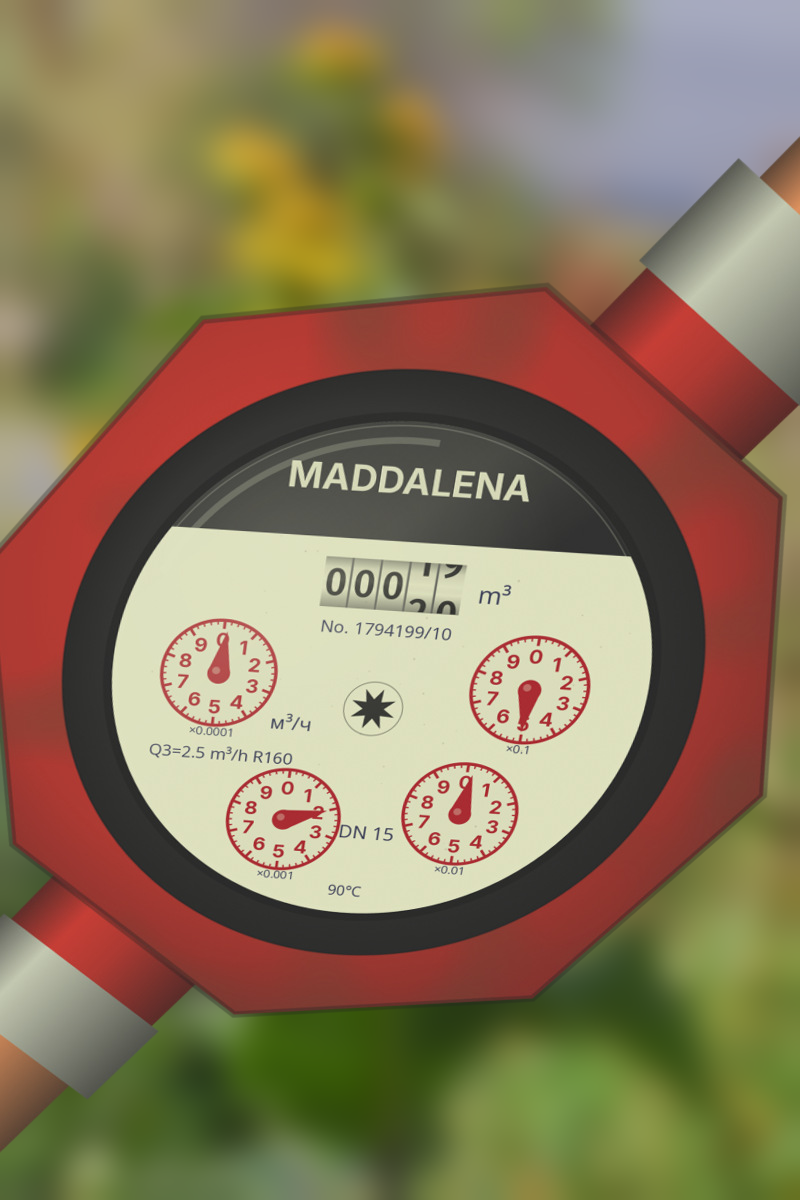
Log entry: 19.5020 m³
